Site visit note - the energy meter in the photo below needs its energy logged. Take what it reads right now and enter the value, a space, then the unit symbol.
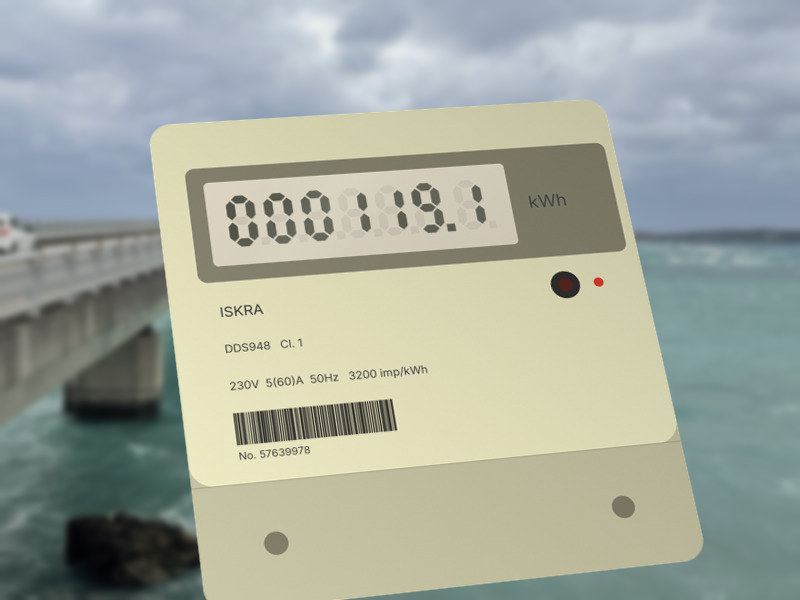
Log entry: 119.1 kWh
